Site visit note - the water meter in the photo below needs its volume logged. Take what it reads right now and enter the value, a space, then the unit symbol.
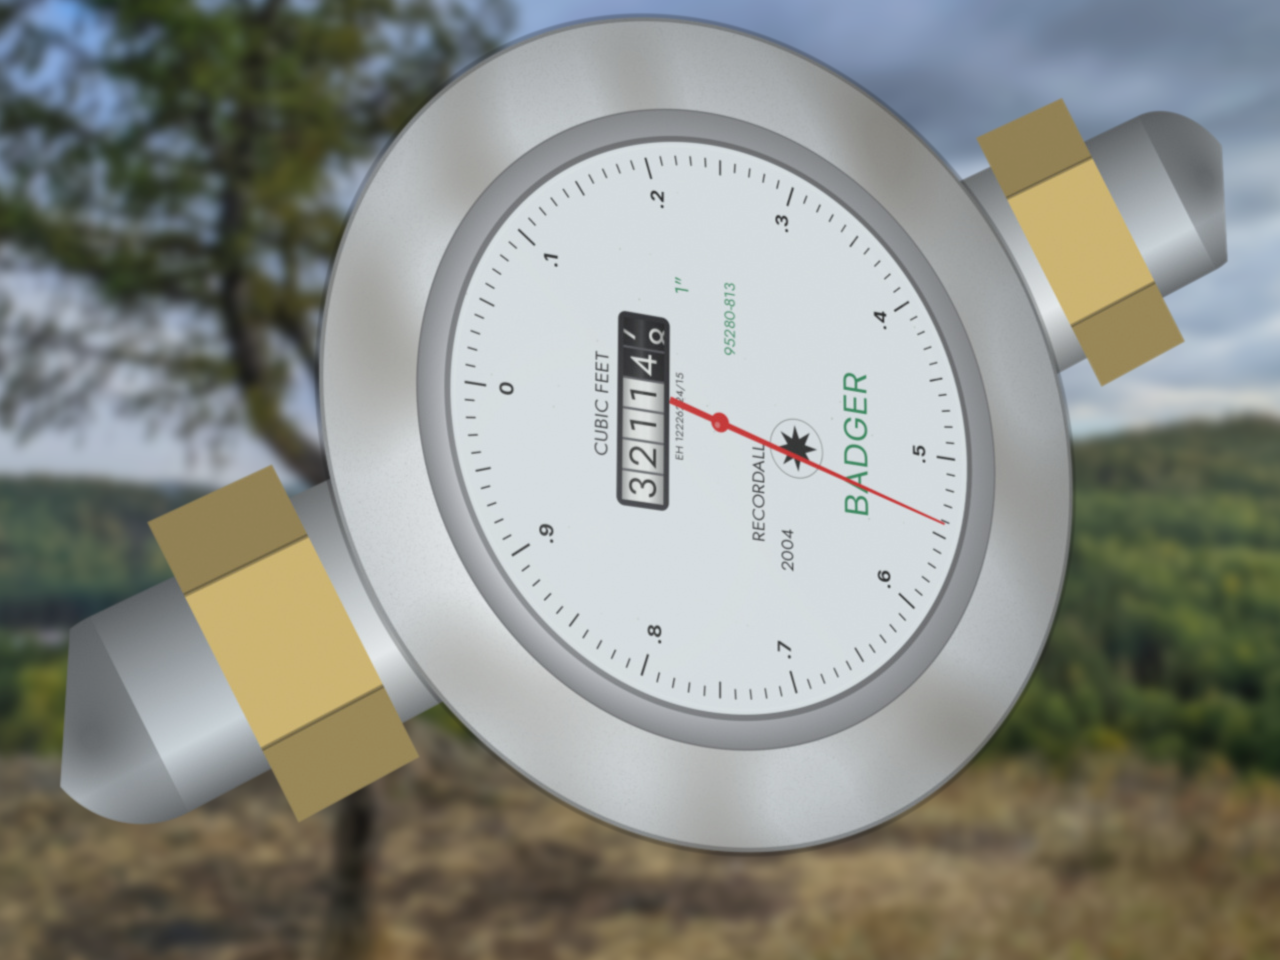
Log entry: 321147.54 ft³
